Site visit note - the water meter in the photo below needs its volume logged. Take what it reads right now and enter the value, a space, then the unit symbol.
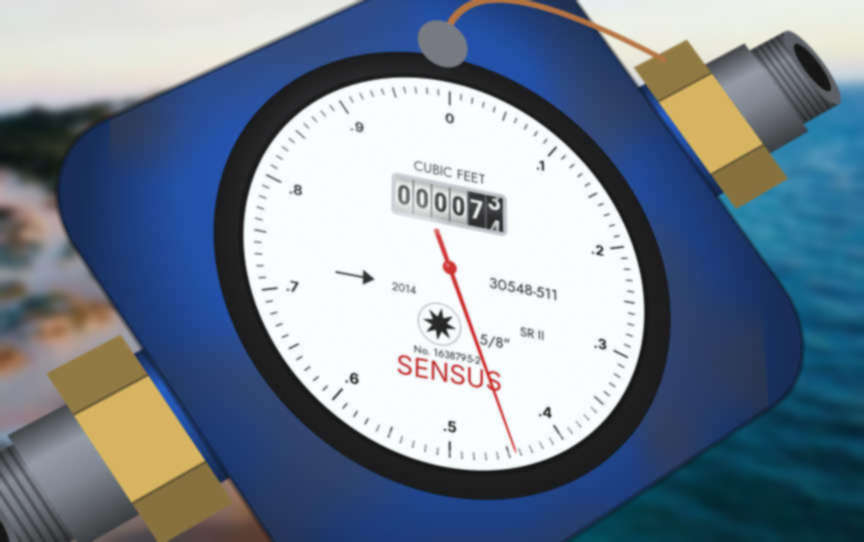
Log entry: 73.44 ft³
